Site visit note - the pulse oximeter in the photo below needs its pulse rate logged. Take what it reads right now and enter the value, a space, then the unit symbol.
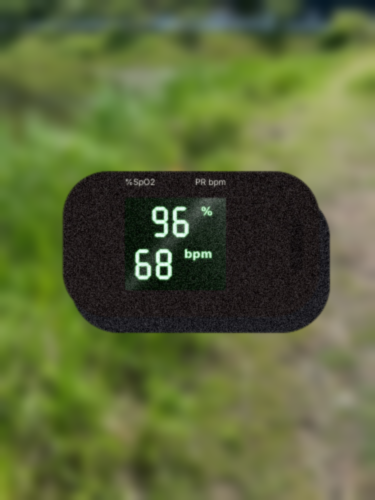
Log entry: 68 bpm
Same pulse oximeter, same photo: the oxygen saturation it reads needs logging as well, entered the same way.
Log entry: 96 %
